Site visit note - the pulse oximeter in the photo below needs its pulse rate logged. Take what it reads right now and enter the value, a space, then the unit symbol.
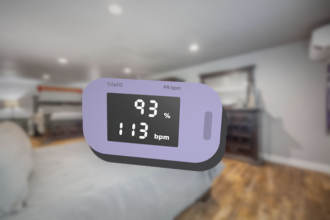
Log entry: 113 bpm
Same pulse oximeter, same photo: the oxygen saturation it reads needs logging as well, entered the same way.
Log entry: 93 %
